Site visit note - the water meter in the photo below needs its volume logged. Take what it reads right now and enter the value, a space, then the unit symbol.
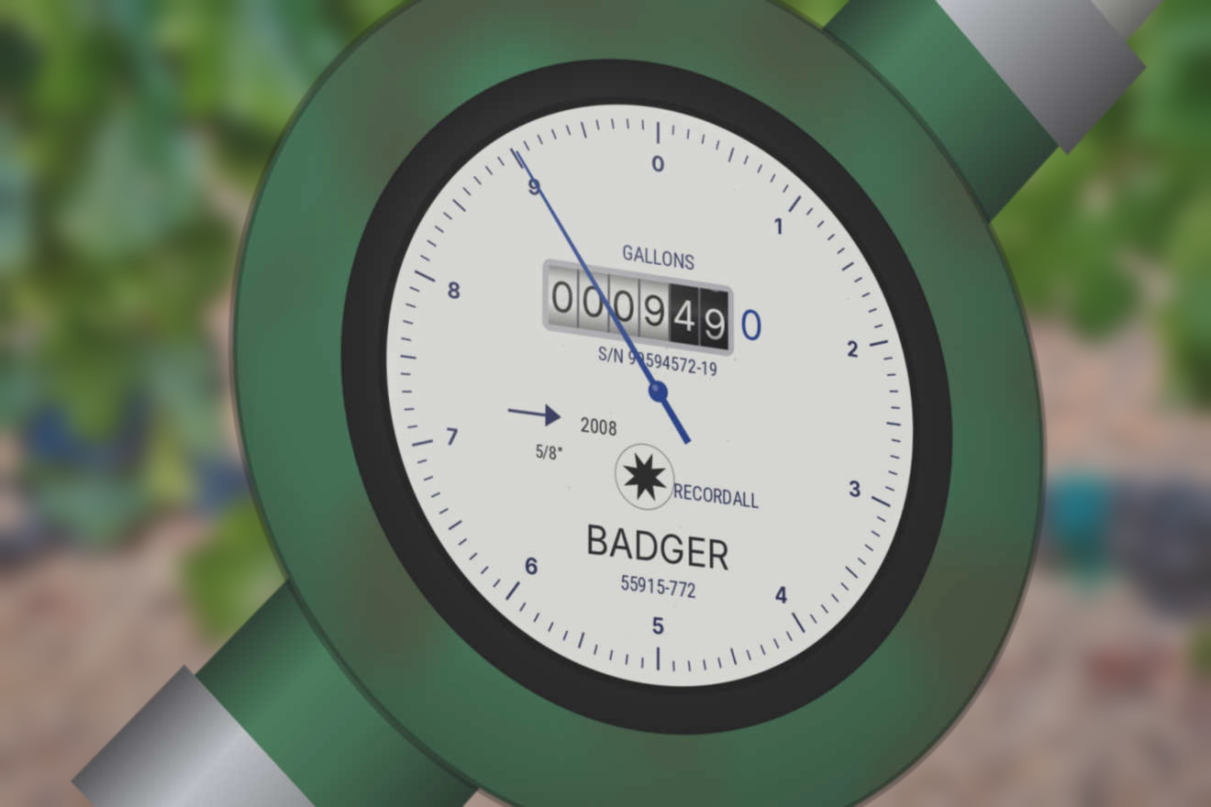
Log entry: 9489.0 gal
